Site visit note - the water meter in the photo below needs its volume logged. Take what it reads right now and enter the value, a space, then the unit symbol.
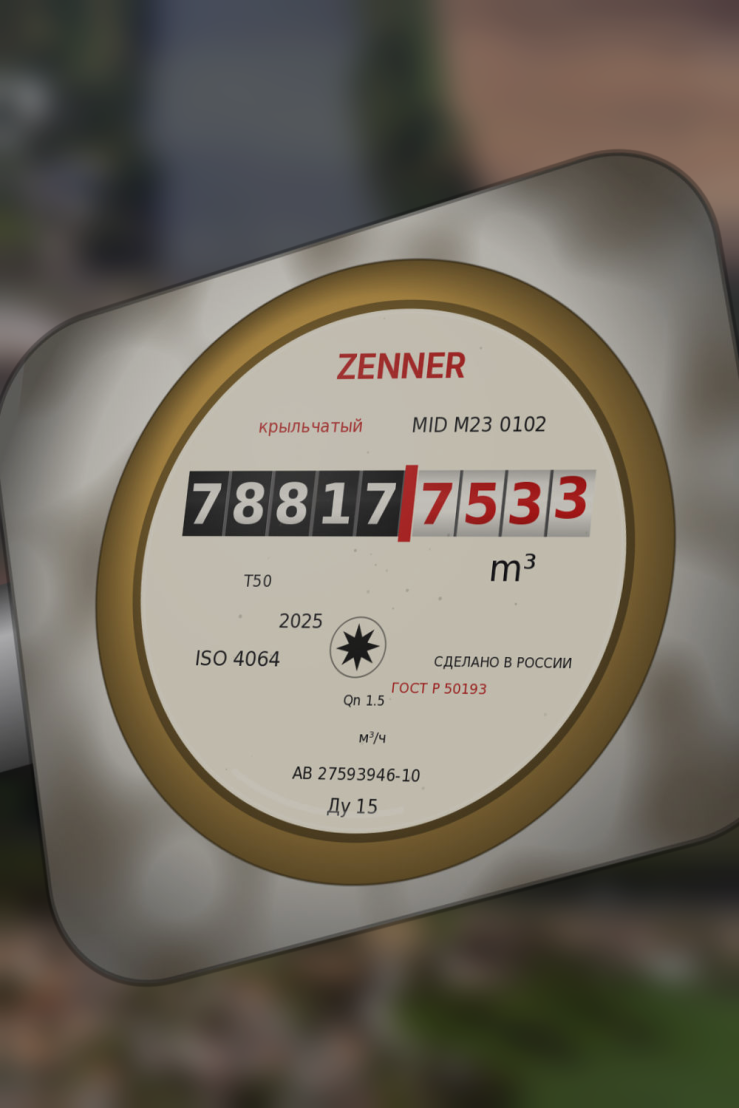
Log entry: 78817.7533 m³
